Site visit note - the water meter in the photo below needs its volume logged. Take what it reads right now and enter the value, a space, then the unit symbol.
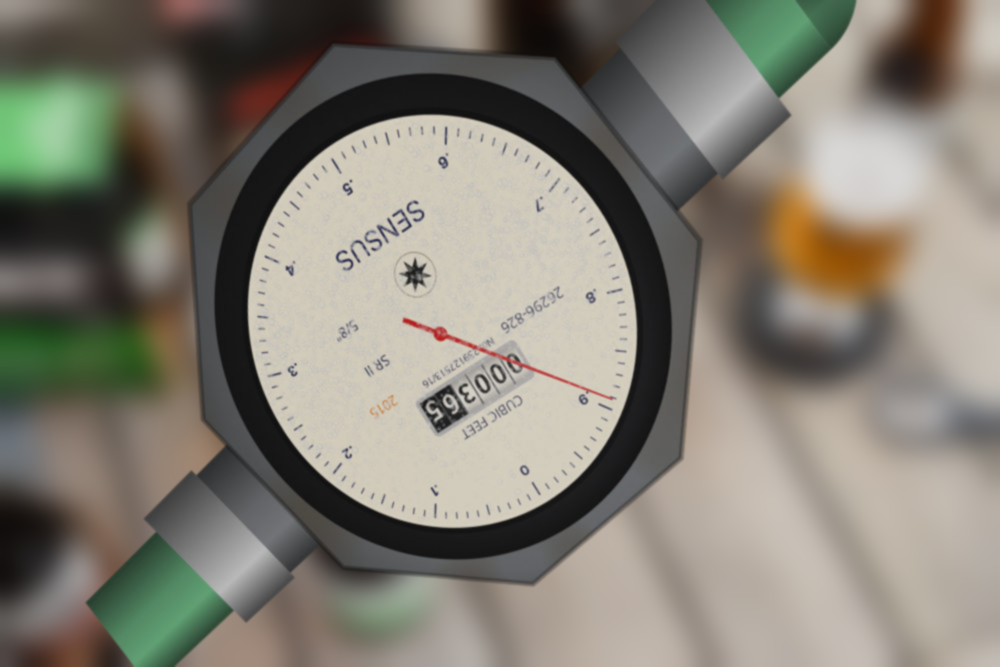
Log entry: 364.89 ft³
